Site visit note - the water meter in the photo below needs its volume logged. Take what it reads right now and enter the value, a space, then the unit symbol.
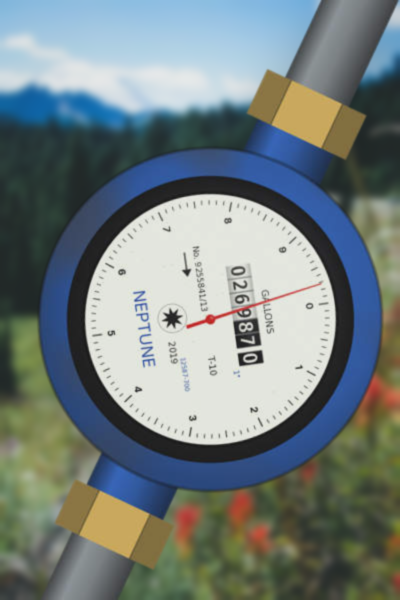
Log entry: 269869.7 gal
